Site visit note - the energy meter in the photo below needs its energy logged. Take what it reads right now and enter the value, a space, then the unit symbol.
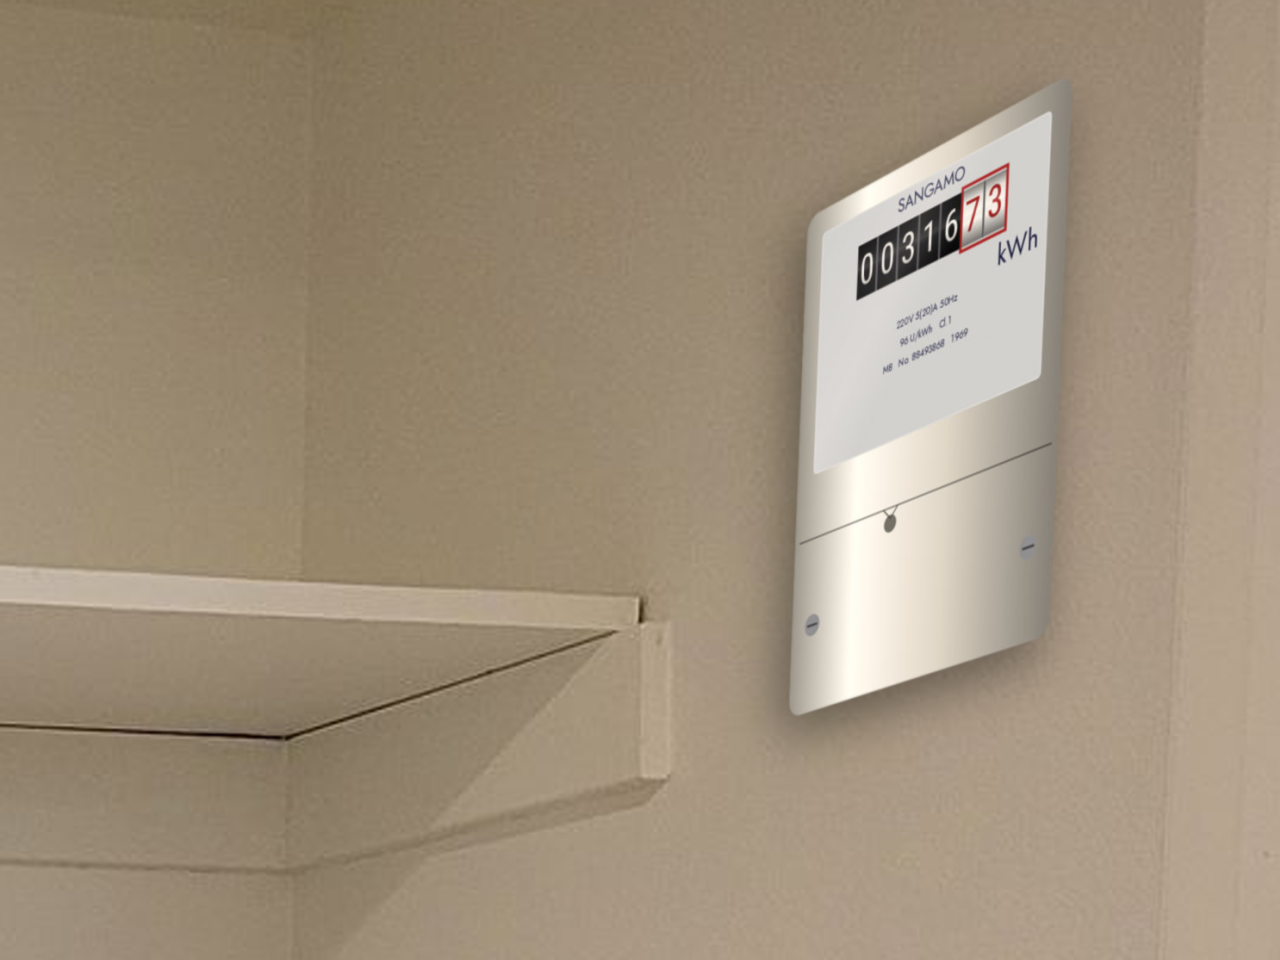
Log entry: 316.73 kWh
